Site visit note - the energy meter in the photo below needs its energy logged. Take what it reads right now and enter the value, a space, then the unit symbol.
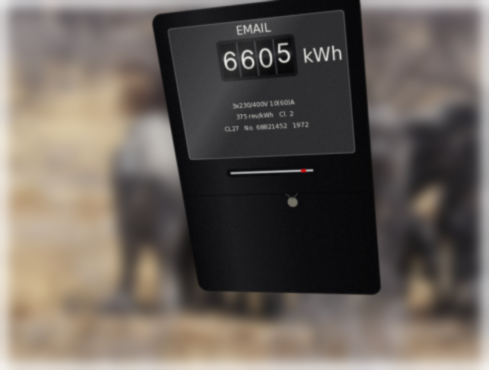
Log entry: 6605 kWh
